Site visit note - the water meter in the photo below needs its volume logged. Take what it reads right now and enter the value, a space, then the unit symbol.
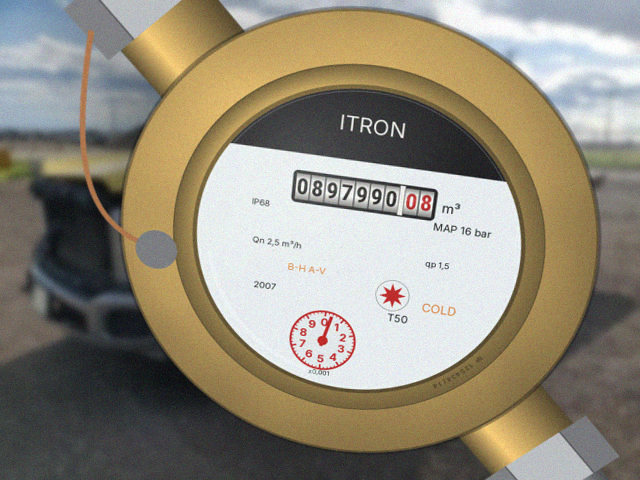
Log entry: 897990.080 m³
